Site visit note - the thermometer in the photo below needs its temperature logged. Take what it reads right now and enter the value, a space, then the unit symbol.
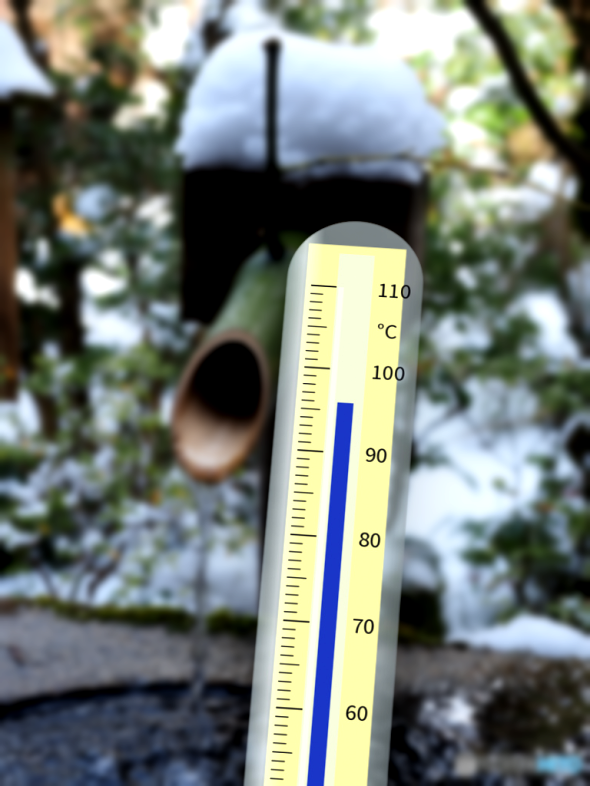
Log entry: 96 °C
